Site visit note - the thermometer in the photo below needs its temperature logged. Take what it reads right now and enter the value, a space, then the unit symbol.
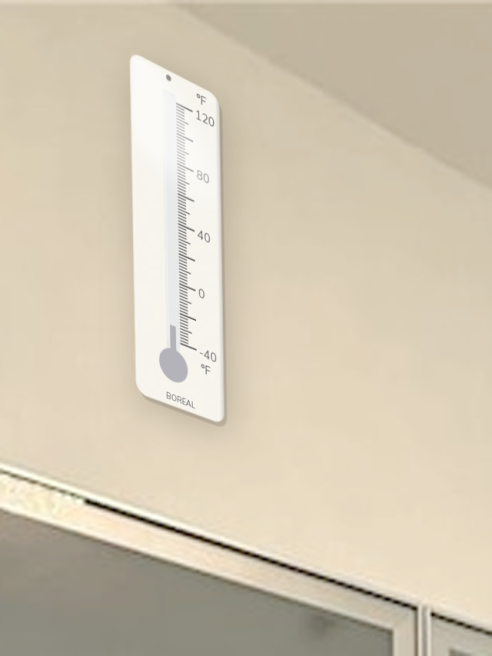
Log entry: -30 °F
